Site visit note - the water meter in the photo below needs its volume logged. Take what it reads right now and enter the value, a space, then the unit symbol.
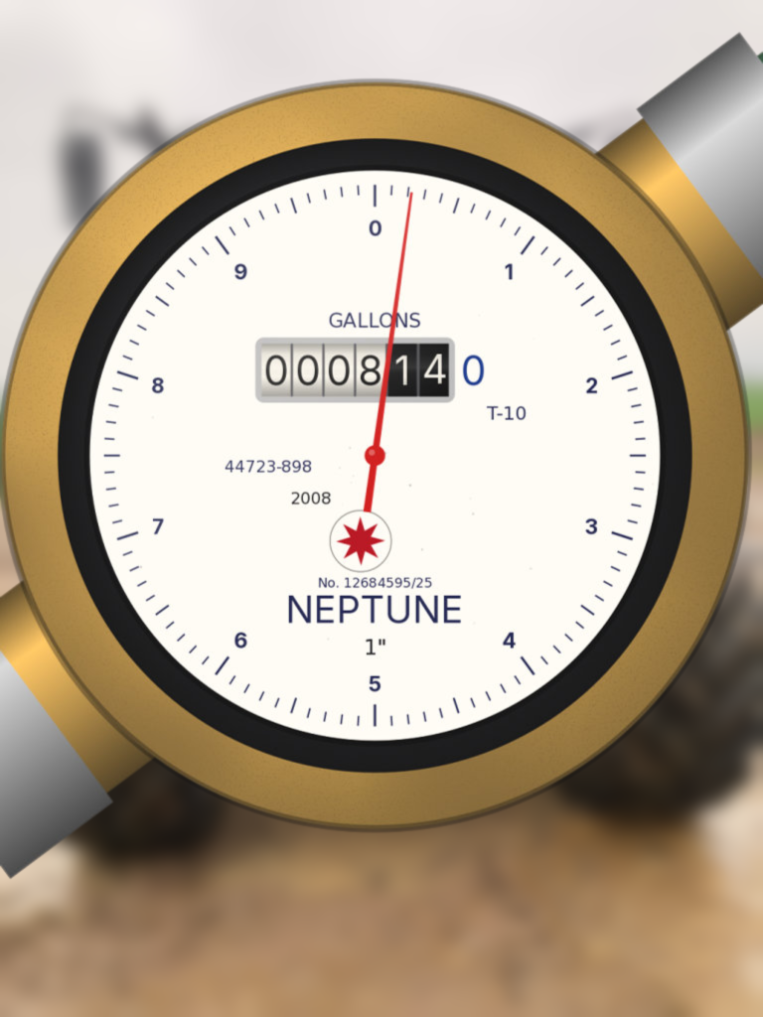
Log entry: 8140.2 gal
